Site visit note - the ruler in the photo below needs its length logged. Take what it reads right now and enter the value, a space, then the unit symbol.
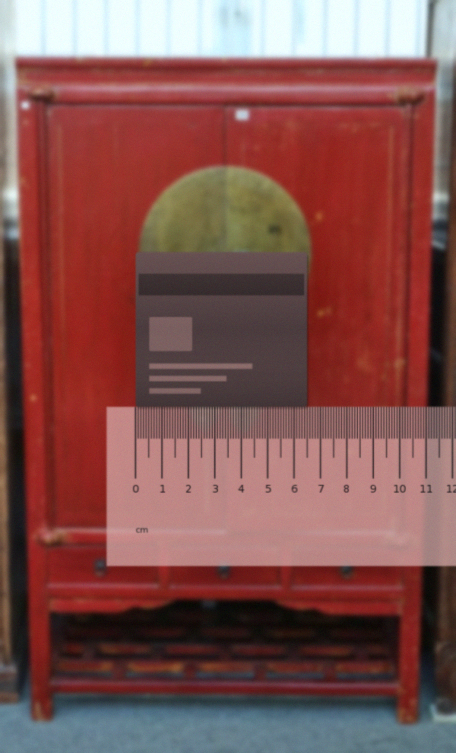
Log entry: 6.5 cm
